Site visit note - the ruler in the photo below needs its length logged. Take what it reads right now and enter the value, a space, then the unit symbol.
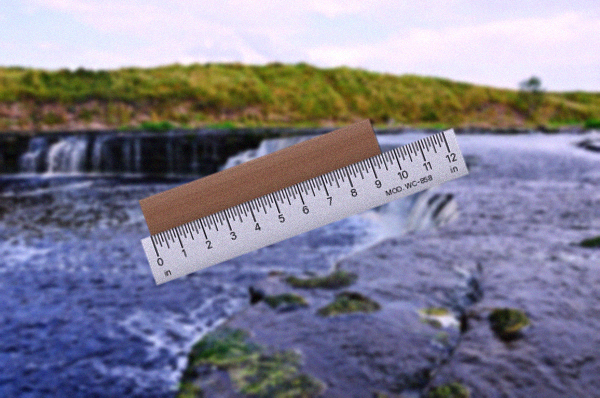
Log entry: 9.5 in
